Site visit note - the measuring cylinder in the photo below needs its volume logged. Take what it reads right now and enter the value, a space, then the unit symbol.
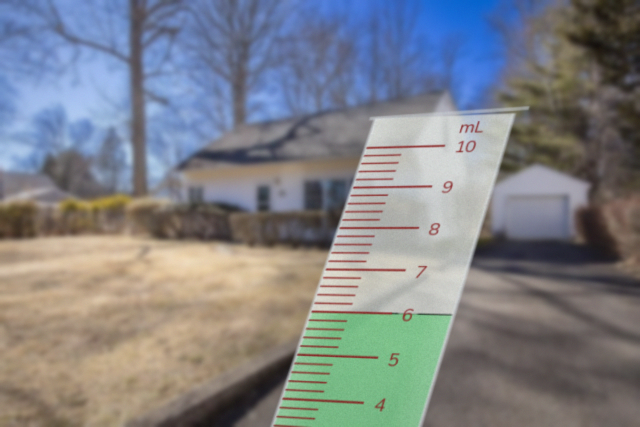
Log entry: 6 mL
